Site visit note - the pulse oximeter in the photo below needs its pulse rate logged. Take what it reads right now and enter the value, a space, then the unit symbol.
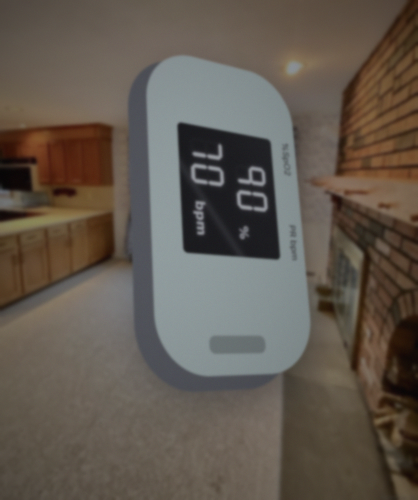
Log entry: 70 bpm
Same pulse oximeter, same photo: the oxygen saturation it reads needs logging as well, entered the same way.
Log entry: 90 %
